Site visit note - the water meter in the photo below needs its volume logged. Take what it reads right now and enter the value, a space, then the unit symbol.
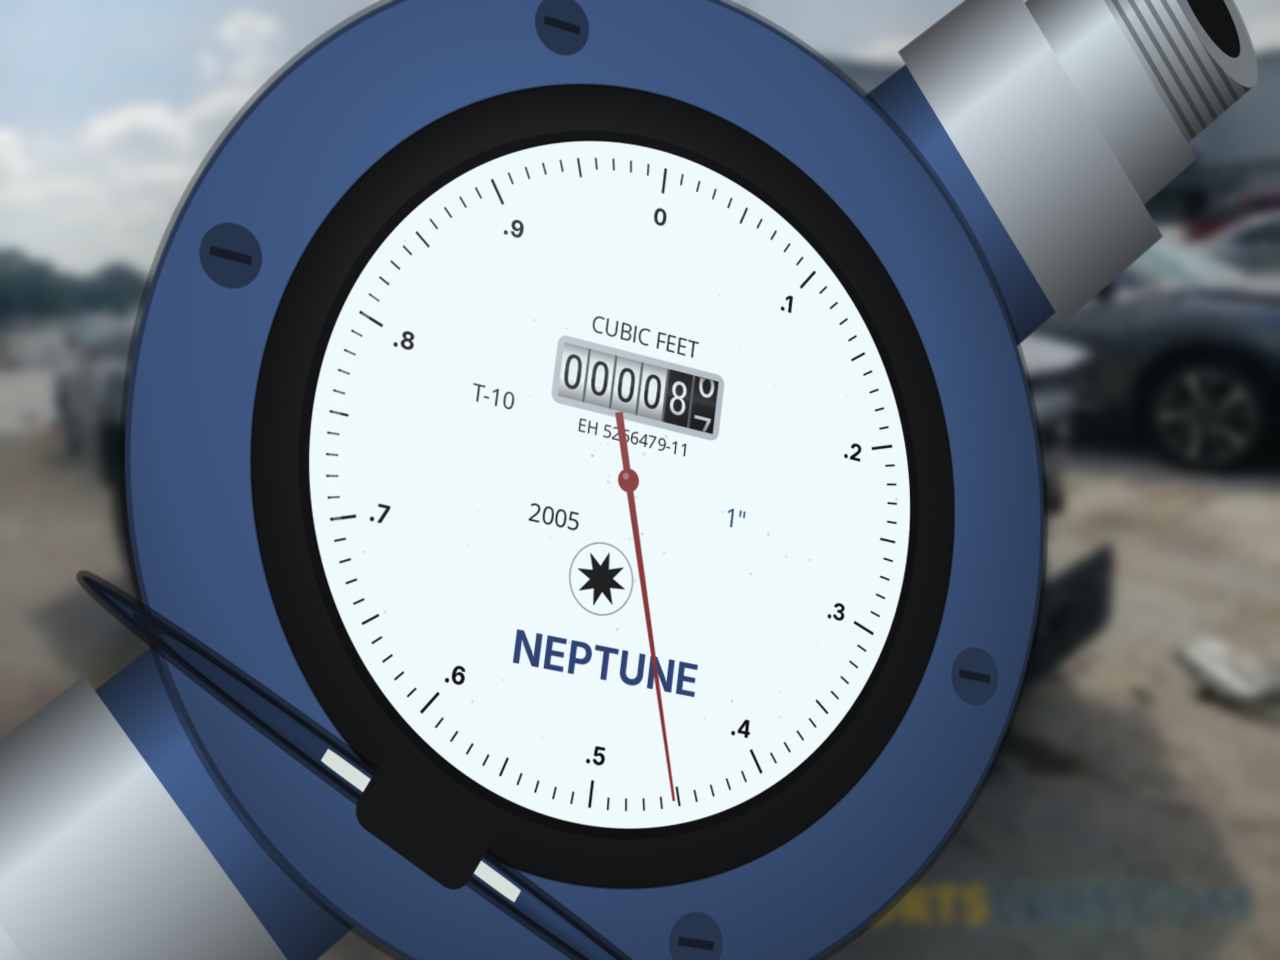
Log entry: 86.45 ft³
